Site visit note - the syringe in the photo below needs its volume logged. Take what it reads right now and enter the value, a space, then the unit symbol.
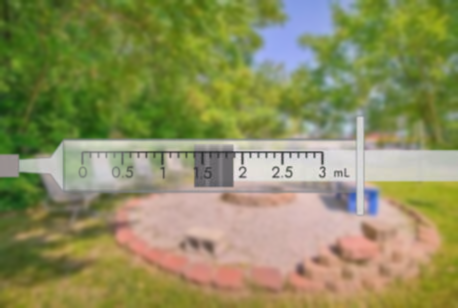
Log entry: 1.4 mL
